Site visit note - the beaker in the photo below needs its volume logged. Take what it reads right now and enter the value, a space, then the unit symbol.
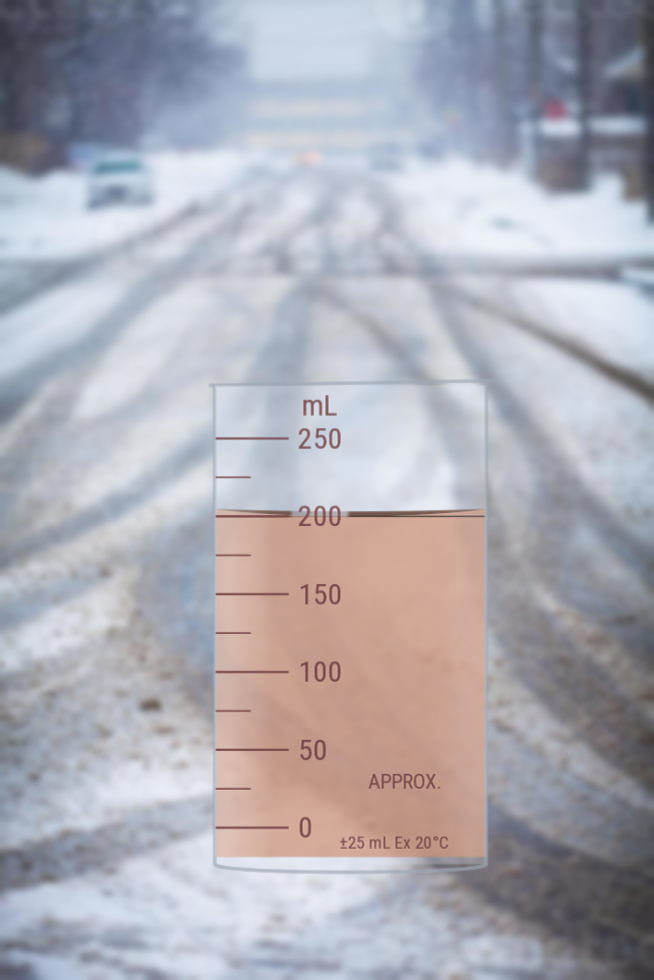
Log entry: 200 mL
